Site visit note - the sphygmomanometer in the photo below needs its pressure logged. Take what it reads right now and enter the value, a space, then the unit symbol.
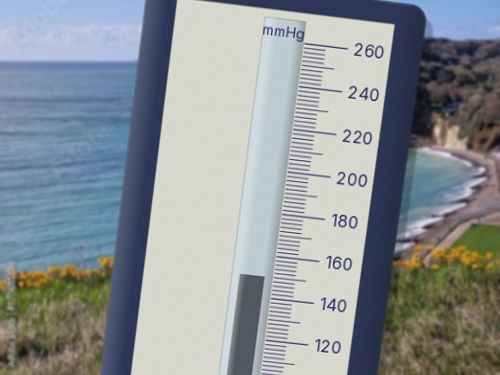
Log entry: 150 mmHg
